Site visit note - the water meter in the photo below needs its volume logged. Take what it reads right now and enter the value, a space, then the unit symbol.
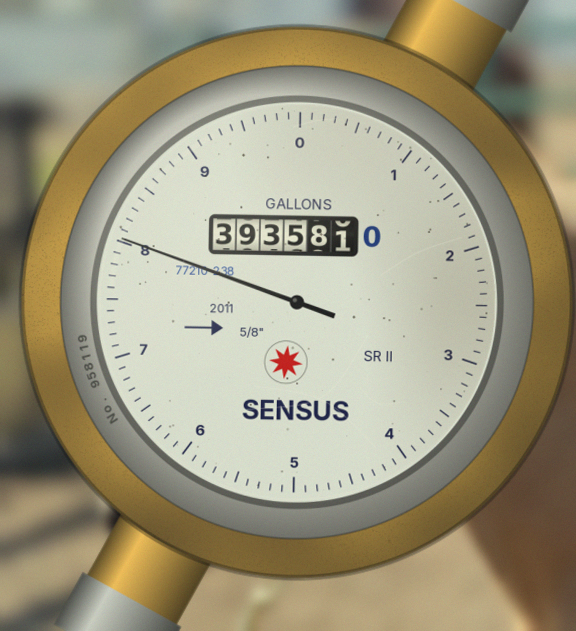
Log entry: 3935808.0 gal
